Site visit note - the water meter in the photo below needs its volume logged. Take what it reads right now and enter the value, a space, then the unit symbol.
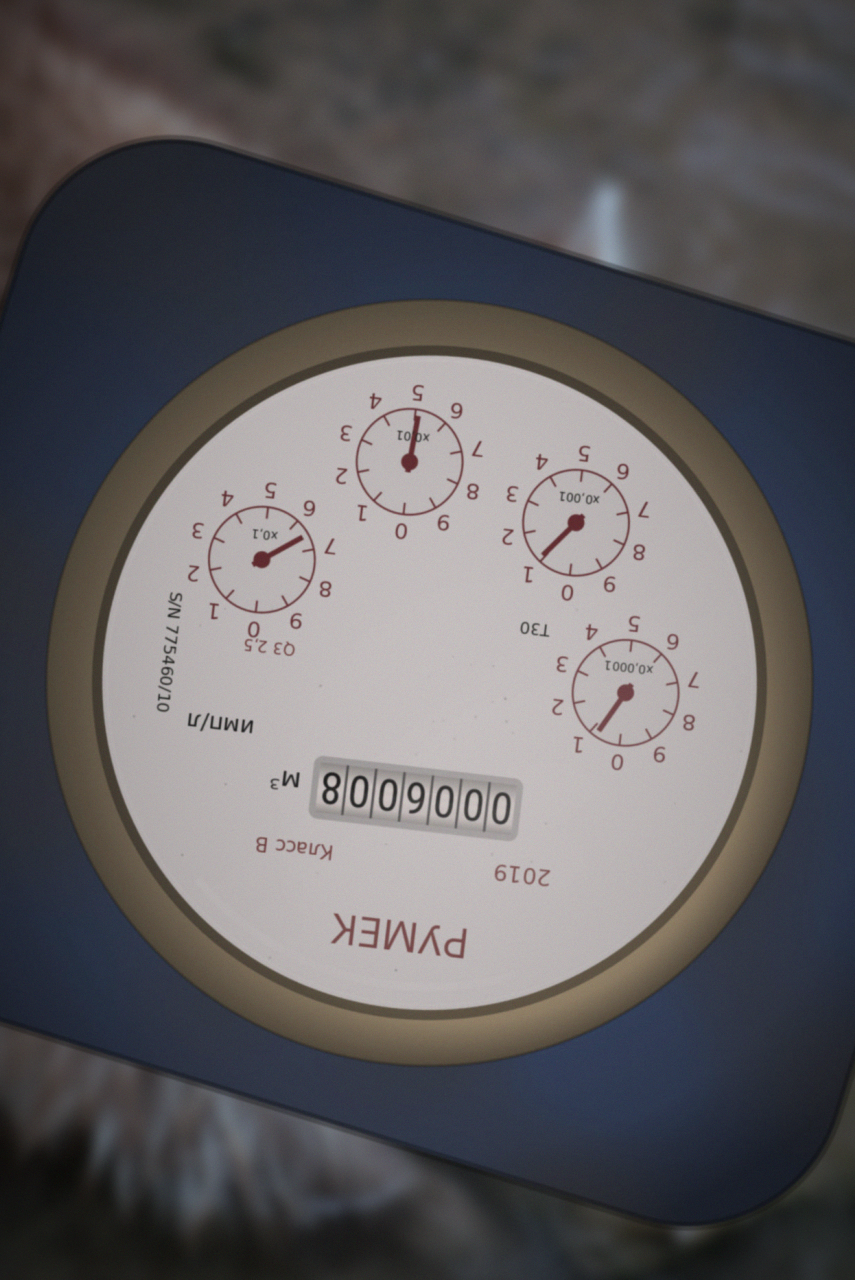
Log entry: 6008.6510 m³
